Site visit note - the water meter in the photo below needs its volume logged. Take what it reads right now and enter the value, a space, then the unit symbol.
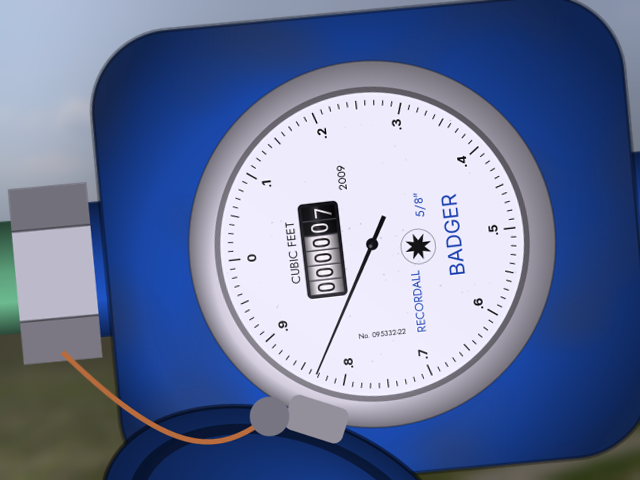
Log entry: 6.83 ft³
